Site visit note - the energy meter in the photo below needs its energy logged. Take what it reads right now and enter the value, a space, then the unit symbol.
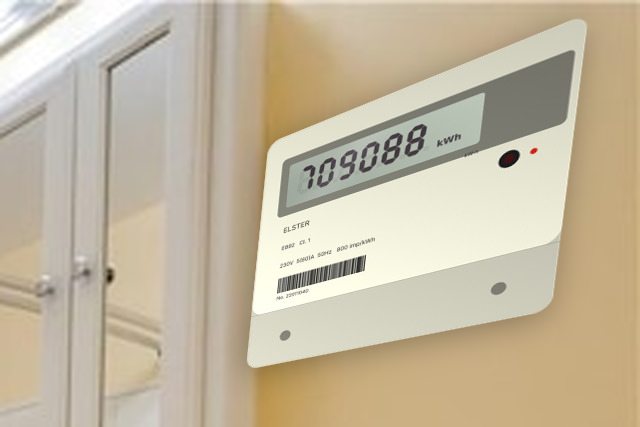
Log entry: 709088 kWh
